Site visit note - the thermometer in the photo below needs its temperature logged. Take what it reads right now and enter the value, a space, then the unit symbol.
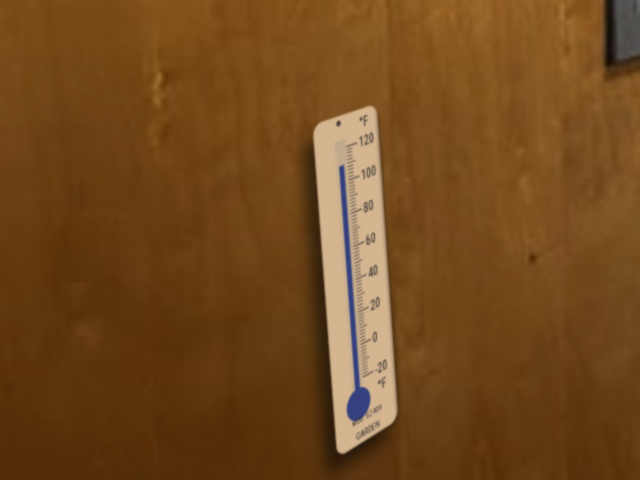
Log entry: 110 °F
